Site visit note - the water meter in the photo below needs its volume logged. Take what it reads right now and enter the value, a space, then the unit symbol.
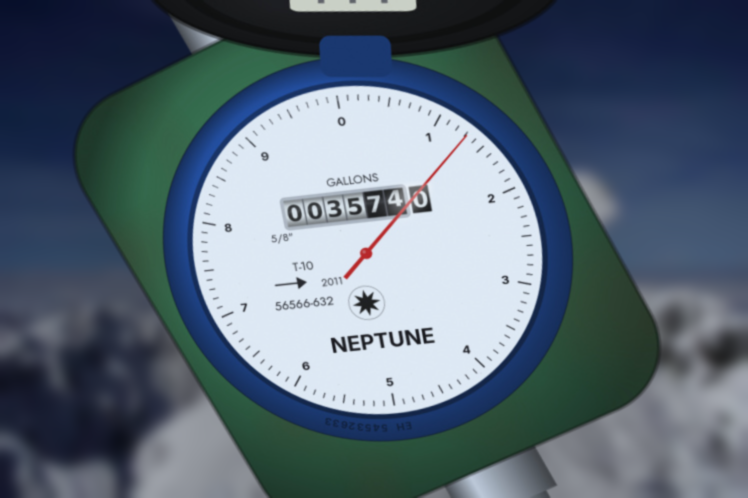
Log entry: 35741.3 gal
